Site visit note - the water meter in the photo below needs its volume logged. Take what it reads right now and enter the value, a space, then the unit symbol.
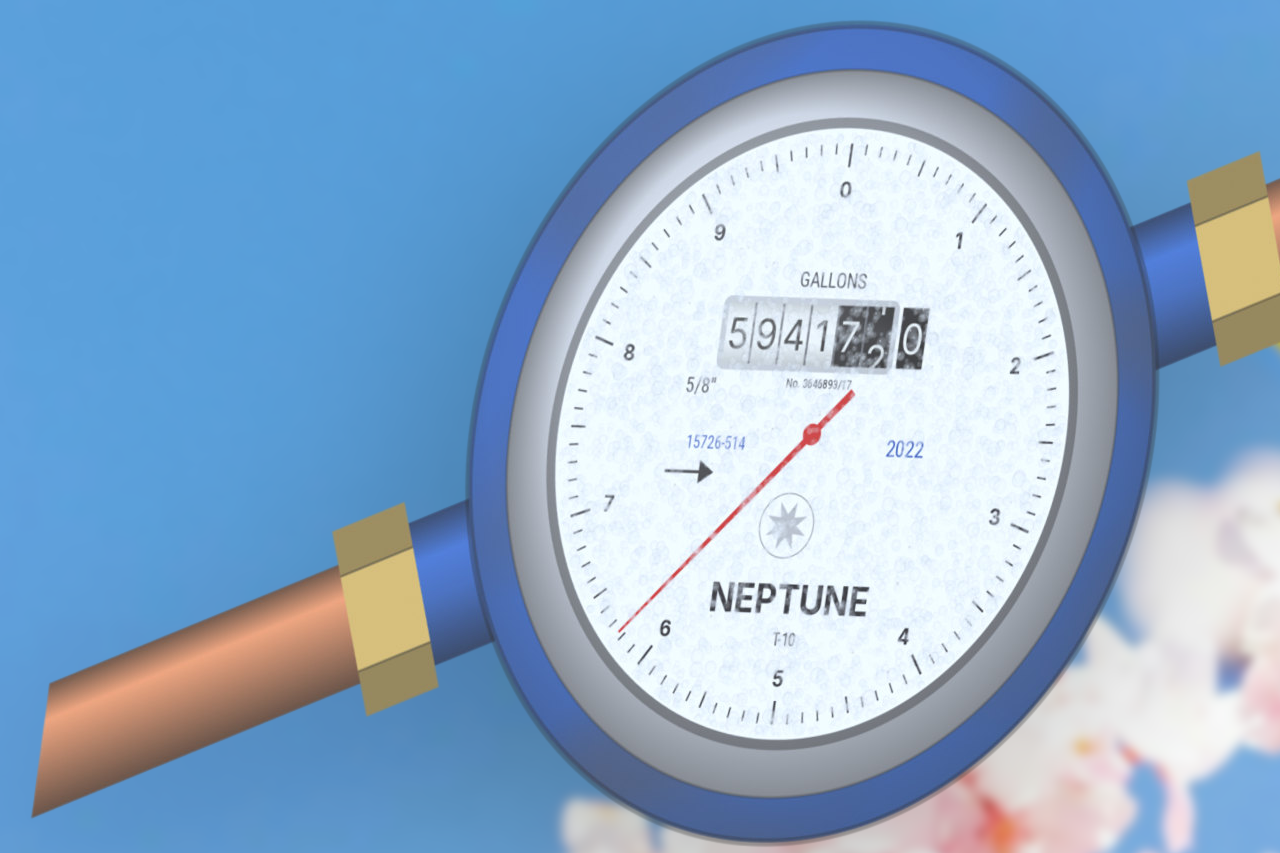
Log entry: 5941716.2 gal
